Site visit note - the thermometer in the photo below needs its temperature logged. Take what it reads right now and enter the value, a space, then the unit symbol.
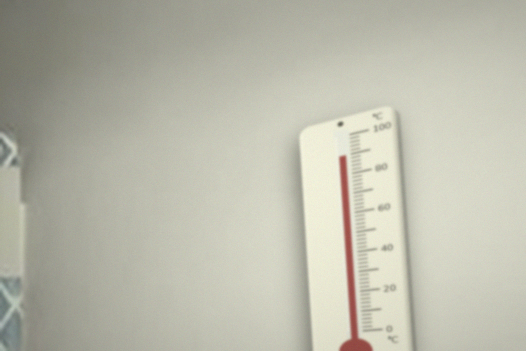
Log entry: 90 °C
